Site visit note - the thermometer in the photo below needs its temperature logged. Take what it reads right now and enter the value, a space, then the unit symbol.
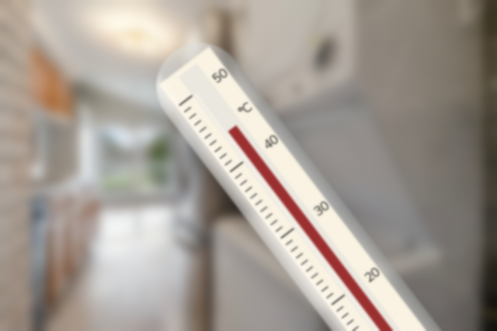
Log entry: 44 °C
